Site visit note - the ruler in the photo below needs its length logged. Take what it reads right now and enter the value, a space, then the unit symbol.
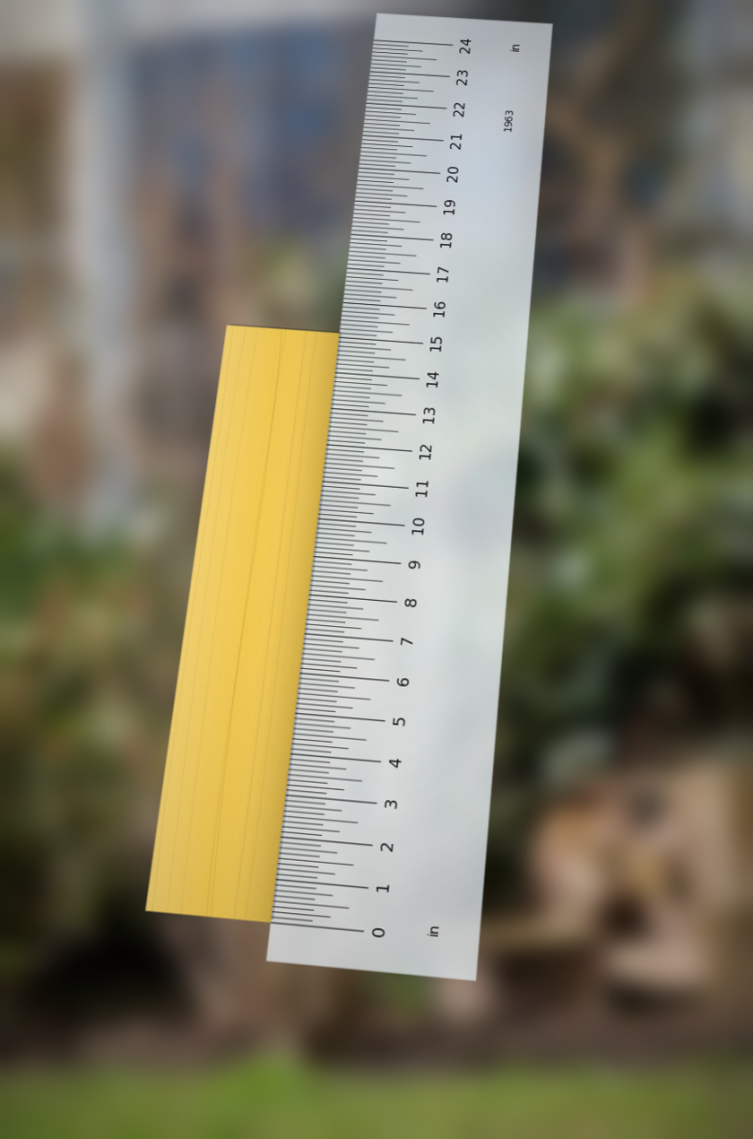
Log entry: 15.125 in
